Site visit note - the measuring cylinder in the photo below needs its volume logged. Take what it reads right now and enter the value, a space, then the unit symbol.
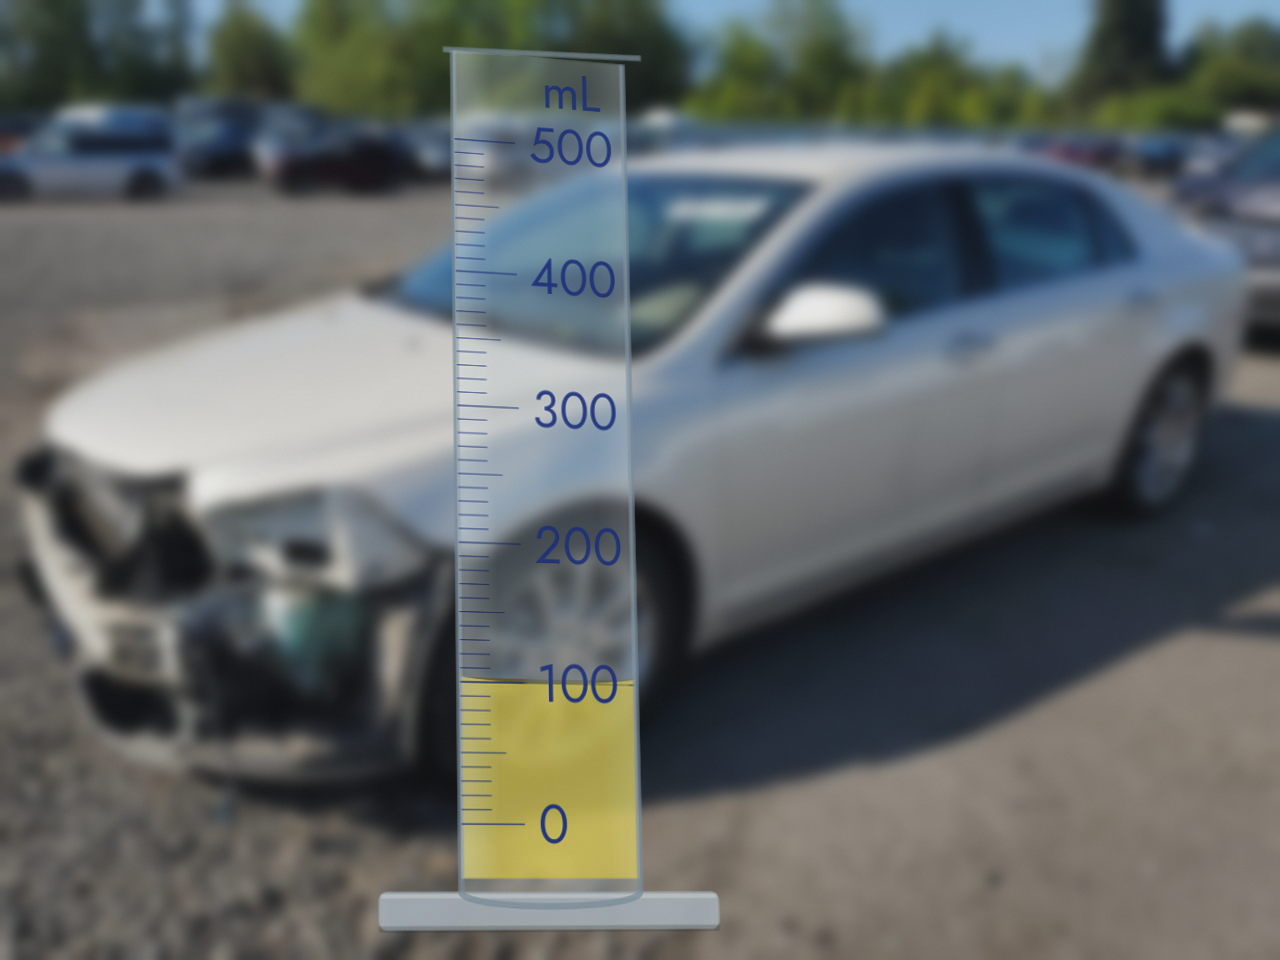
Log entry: 100 mL
